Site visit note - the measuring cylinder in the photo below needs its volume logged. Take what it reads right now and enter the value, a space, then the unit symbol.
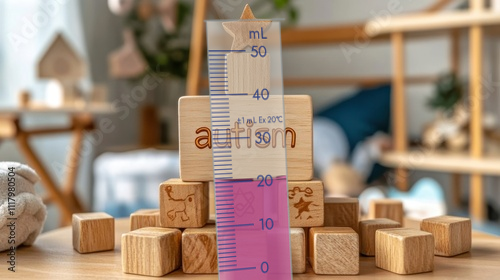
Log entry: 20 mL
